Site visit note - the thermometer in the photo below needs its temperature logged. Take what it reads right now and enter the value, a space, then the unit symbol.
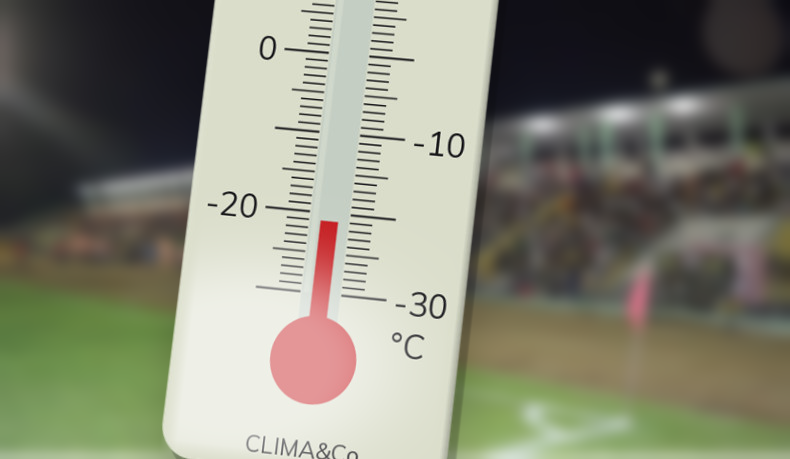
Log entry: -21 °C
